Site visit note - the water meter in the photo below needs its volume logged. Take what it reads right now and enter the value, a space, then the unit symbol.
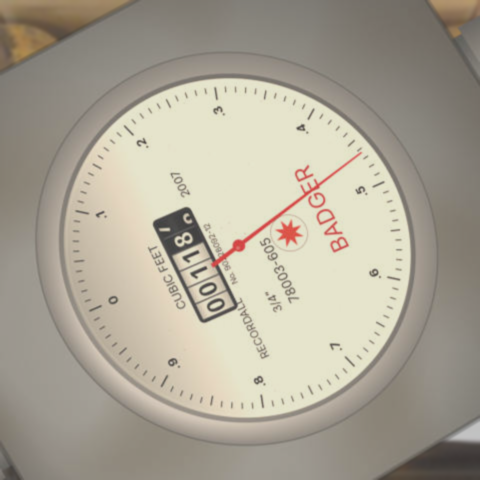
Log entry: 1187.46 ft³
